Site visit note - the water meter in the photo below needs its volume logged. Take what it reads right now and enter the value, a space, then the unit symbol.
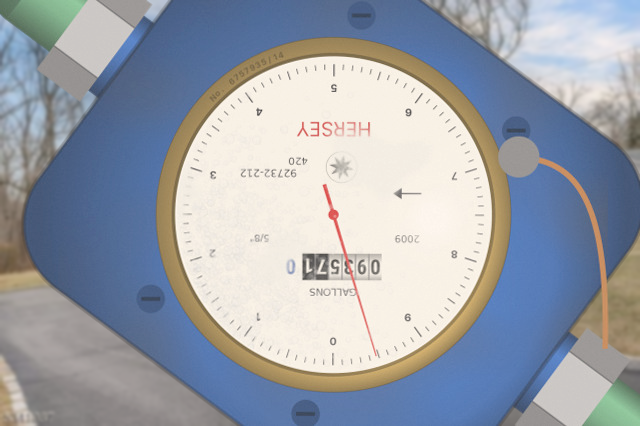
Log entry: 935709.5 gal
